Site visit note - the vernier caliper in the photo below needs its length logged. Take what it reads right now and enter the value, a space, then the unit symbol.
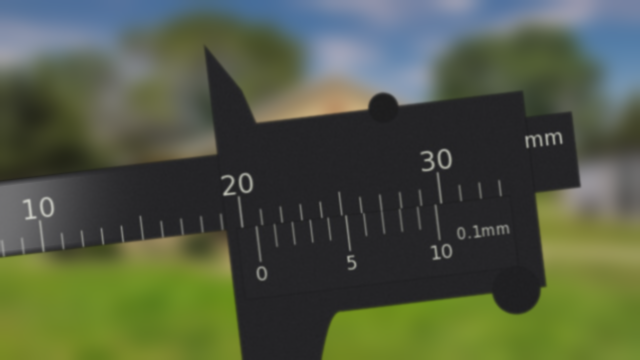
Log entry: 20.7 mm
